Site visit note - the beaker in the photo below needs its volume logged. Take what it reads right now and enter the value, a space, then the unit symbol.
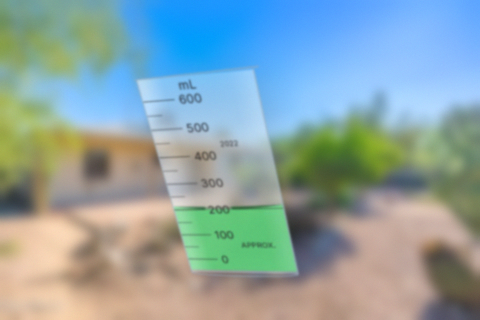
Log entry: 200 mL
